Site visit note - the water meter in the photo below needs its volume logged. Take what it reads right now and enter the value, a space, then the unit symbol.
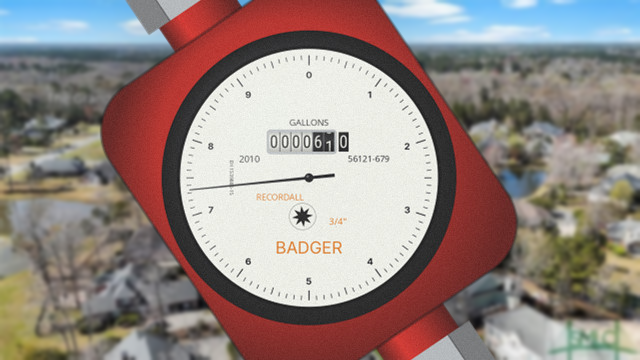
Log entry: 607.3 gal
